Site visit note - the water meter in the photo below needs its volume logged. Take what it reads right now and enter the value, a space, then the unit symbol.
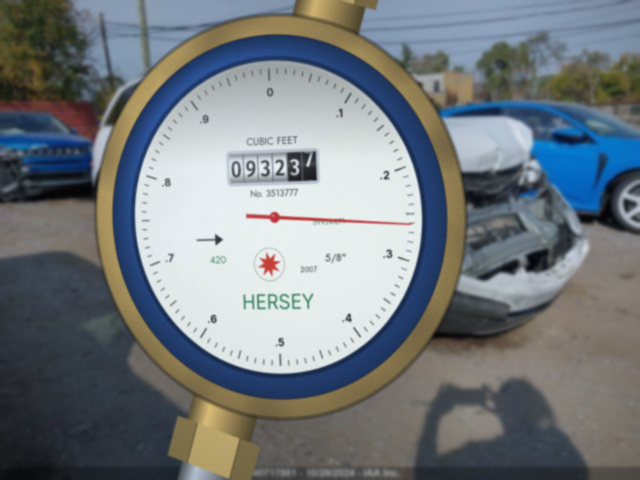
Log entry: 93237.26 ft³
